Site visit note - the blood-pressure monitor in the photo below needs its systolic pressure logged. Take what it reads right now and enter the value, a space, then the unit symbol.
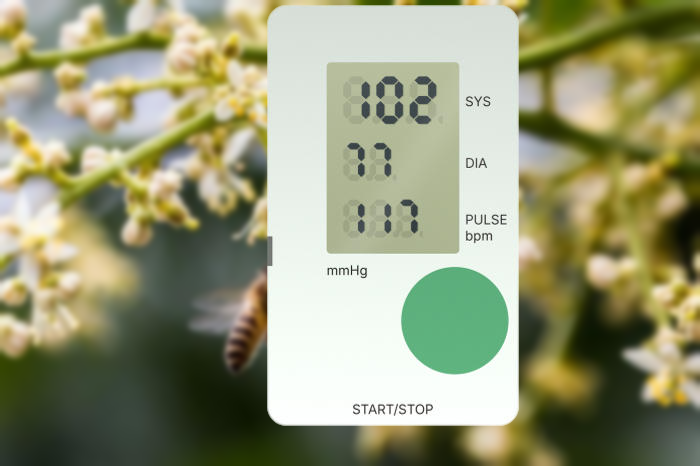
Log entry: 102 mmHg
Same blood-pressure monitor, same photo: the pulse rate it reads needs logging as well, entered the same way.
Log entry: 117 bpm
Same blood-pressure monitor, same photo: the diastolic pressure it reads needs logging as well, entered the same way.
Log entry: 77 mmHg
